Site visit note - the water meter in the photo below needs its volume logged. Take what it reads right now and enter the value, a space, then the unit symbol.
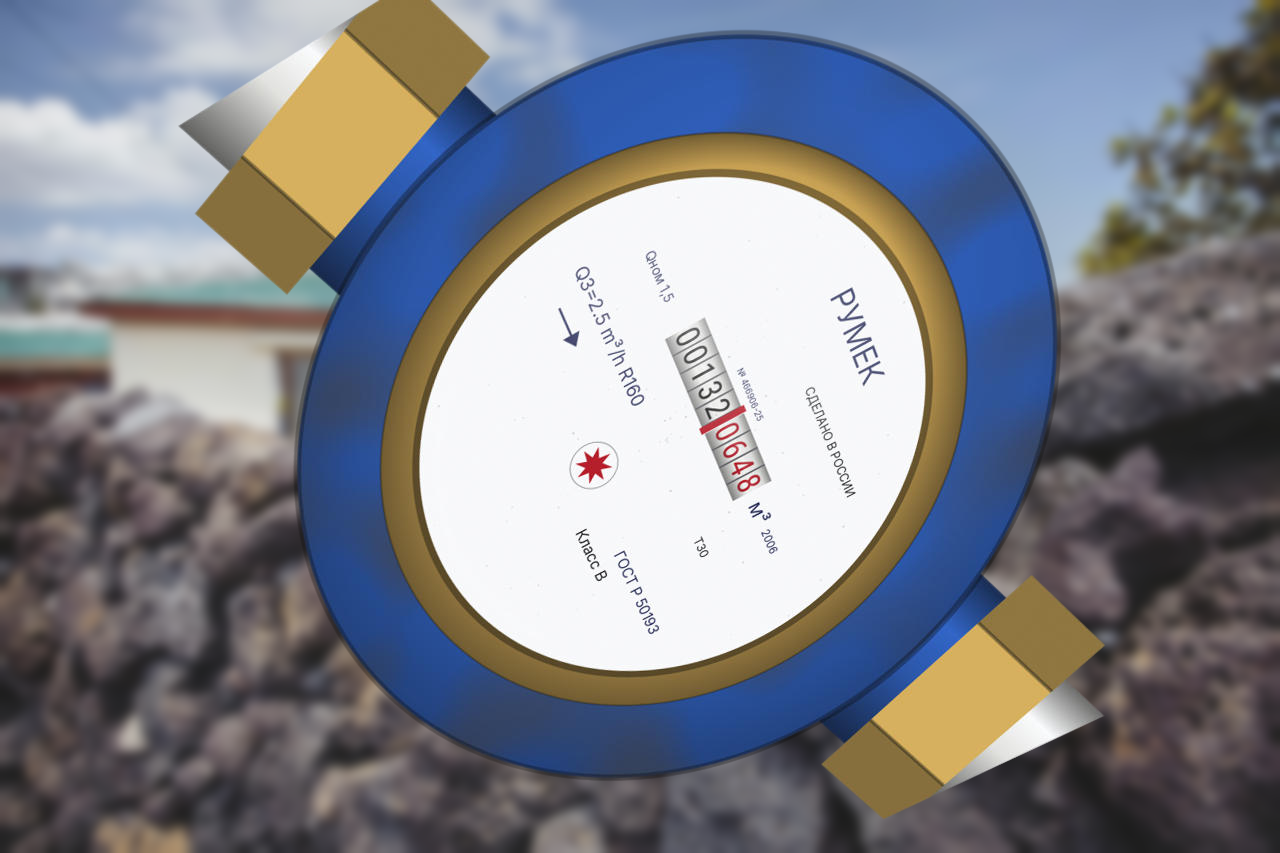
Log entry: 132.0648 m³
